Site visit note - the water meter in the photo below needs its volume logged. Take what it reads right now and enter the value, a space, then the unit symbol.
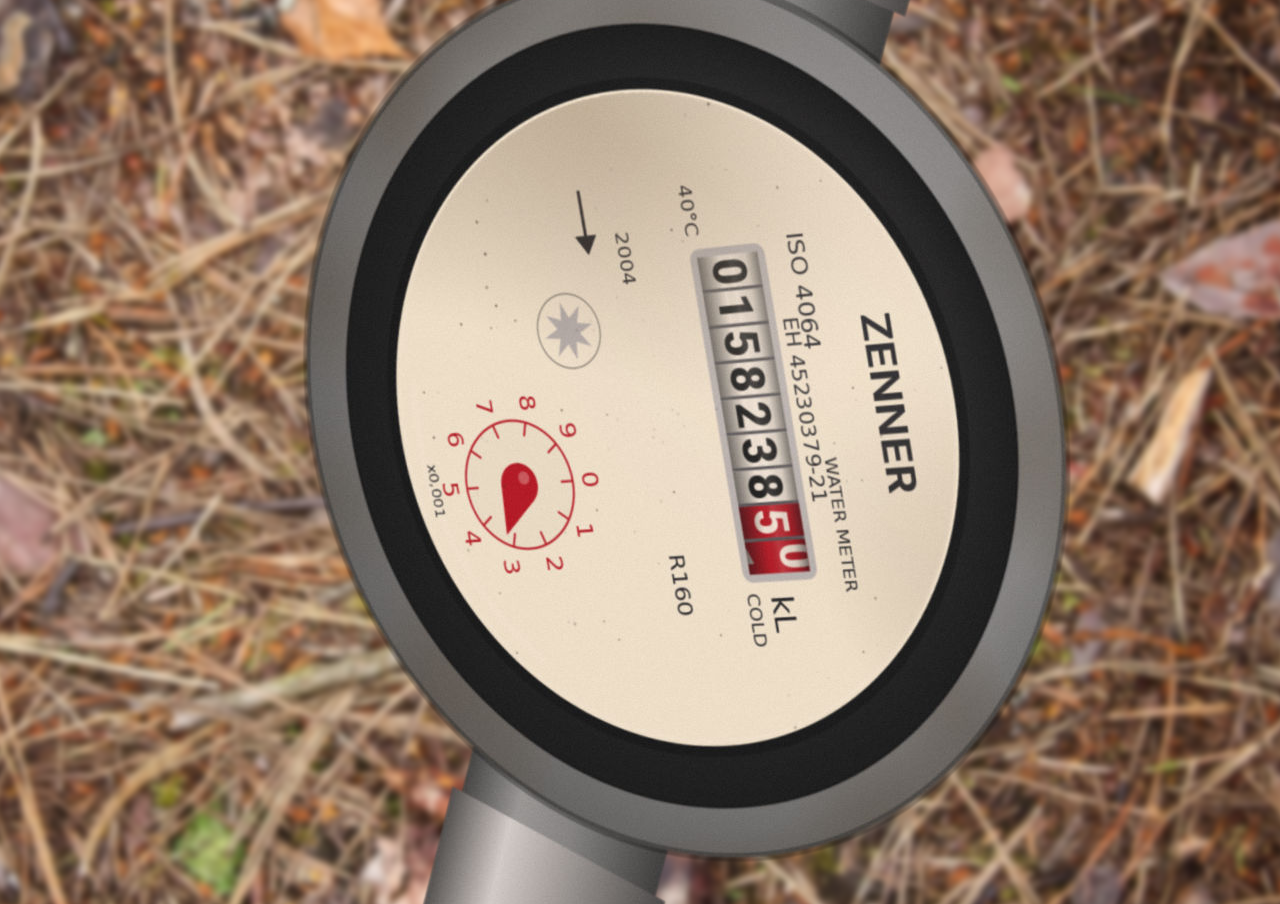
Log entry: 158238.503 kL
